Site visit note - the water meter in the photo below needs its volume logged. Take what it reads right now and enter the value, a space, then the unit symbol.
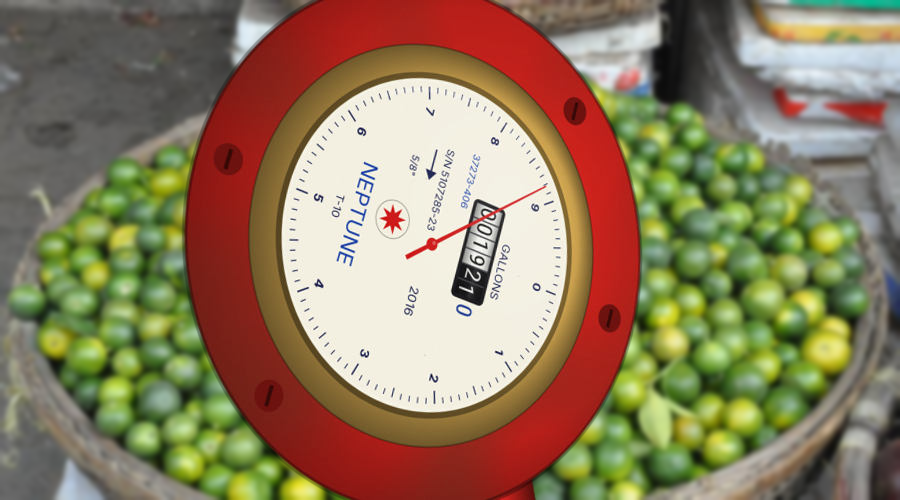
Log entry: 19208.8 gal
